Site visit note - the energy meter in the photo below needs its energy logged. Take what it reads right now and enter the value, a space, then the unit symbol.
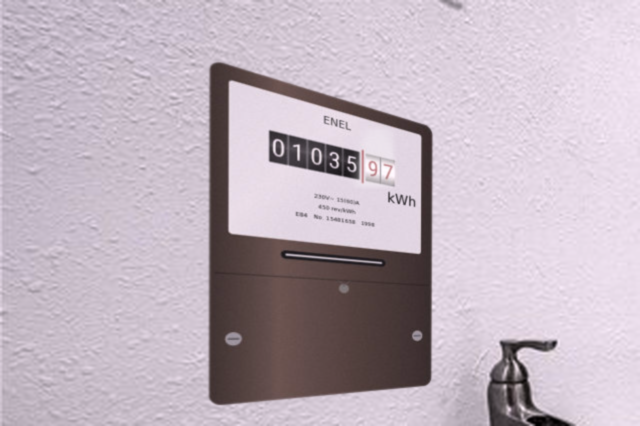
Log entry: 1035.97 kWh
